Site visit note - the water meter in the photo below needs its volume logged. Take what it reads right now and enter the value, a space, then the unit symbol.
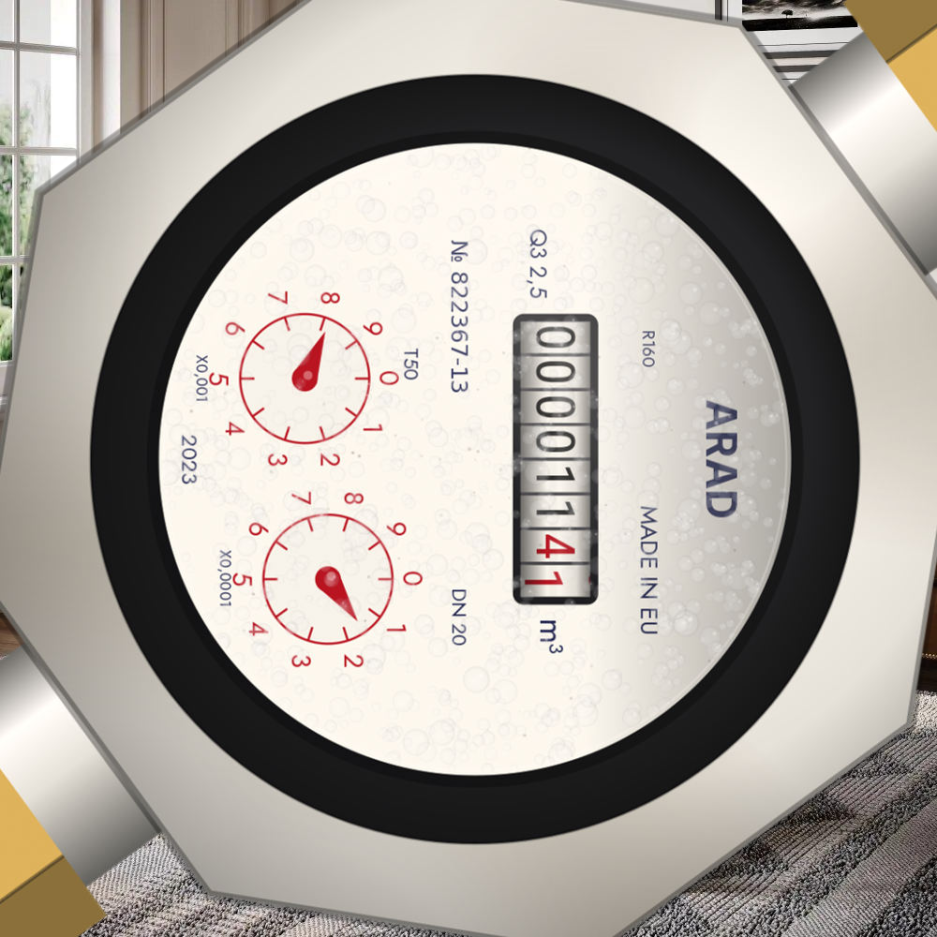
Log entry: 11.4081 m³
